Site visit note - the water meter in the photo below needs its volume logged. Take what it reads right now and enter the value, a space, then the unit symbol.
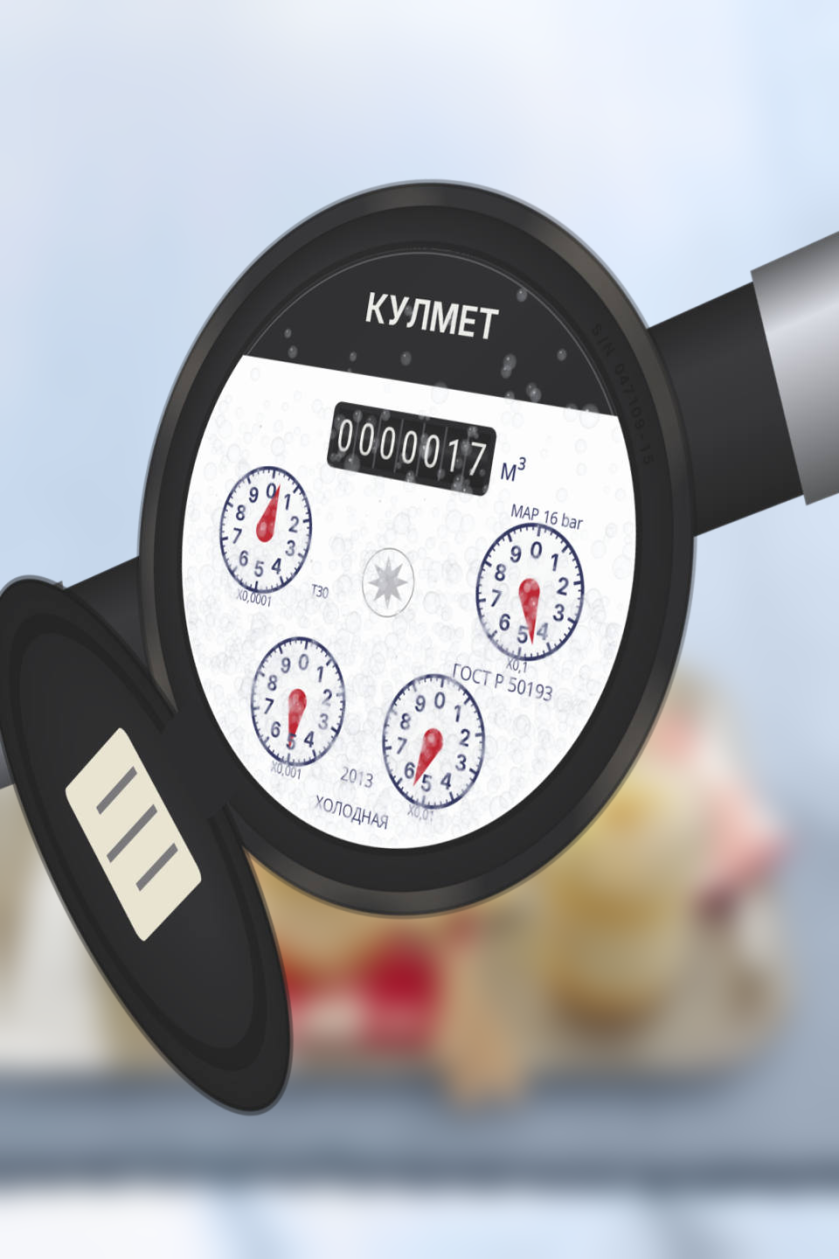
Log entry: 17.4550 m³
